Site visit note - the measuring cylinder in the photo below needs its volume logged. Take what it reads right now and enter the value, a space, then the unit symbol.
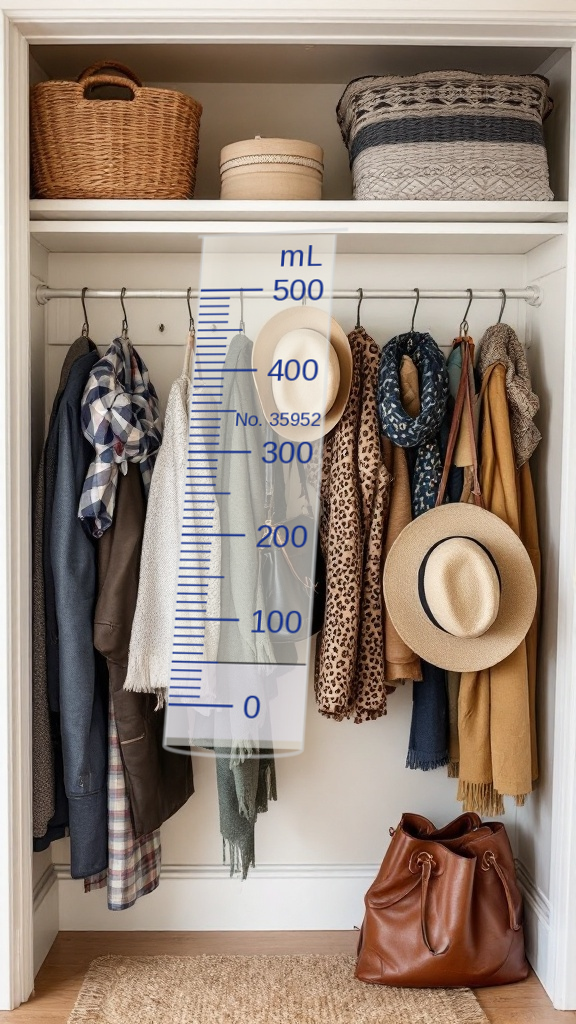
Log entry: 50 mL
